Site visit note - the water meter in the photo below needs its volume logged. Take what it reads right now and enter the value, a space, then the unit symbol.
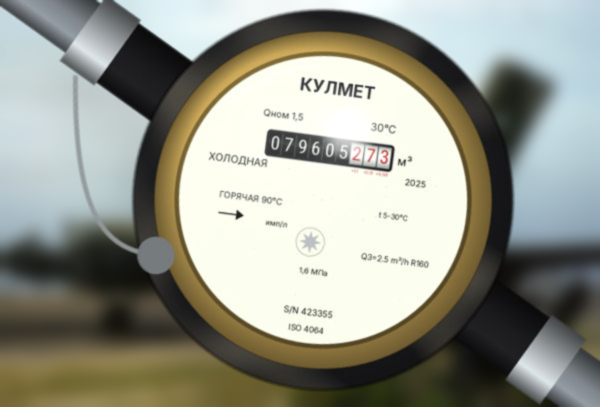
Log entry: 79605.273 m³
